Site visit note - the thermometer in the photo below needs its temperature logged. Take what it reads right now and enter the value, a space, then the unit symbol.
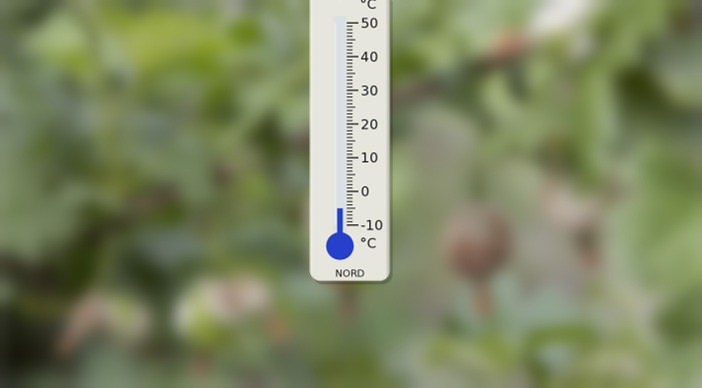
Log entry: -5 °C
